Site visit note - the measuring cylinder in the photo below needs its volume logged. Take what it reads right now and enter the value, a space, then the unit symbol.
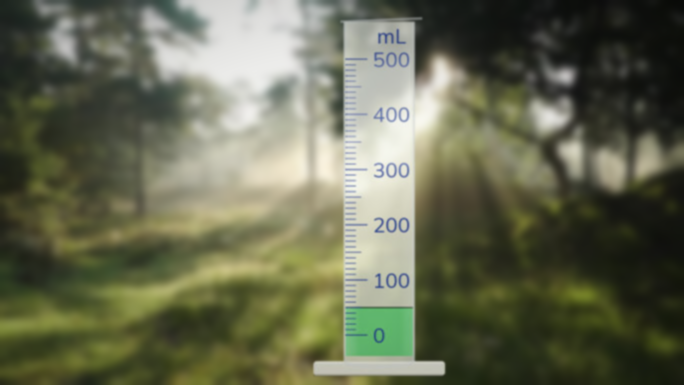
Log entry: 50 mL
